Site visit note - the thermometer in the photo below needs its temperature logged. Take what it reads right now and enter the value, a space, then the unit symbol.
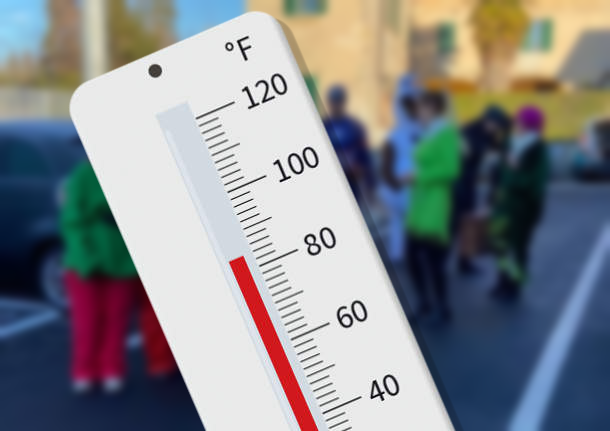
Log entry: 84 °F
